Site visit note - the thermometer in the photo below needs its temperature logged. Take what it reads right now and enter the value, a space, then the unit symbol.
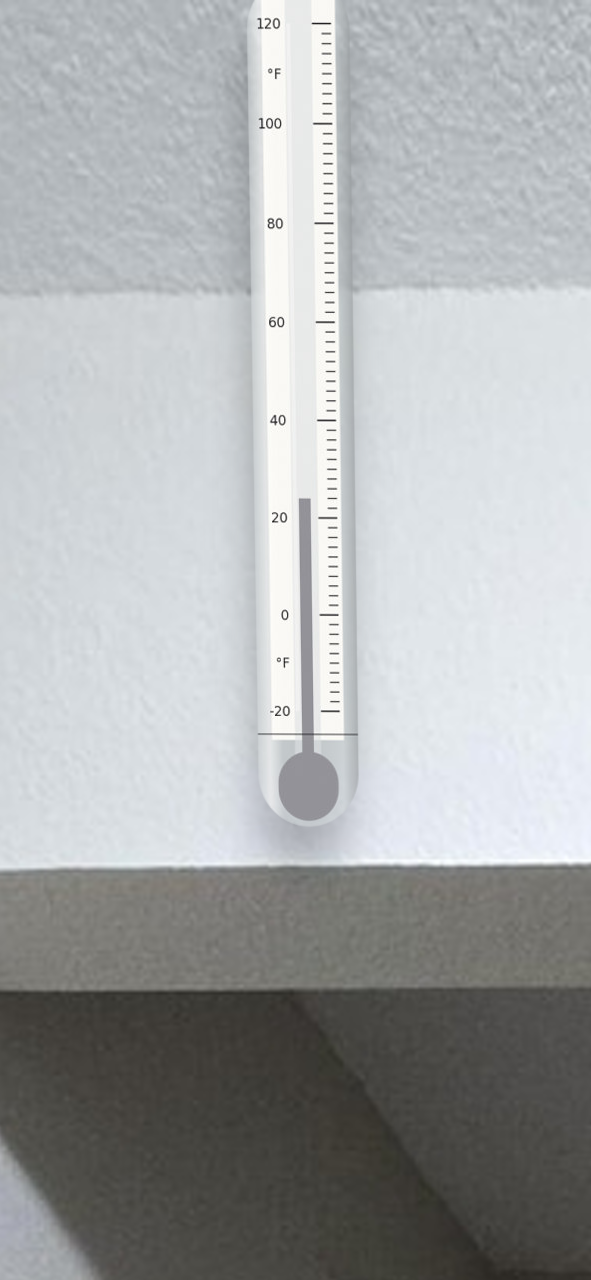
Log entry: 24 °F
